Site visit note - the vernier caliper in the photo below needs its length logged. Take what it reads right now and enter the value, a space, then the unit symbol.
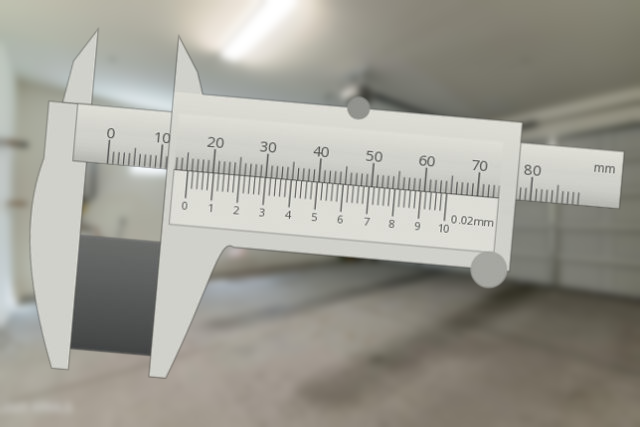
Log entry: 15.2 mm
